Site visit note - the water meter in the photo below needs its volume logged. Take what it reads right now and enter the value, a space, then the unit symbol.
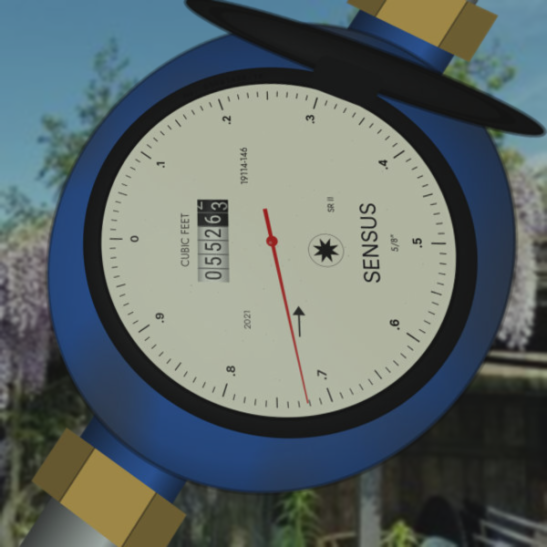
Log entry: 55262.72 ft³
